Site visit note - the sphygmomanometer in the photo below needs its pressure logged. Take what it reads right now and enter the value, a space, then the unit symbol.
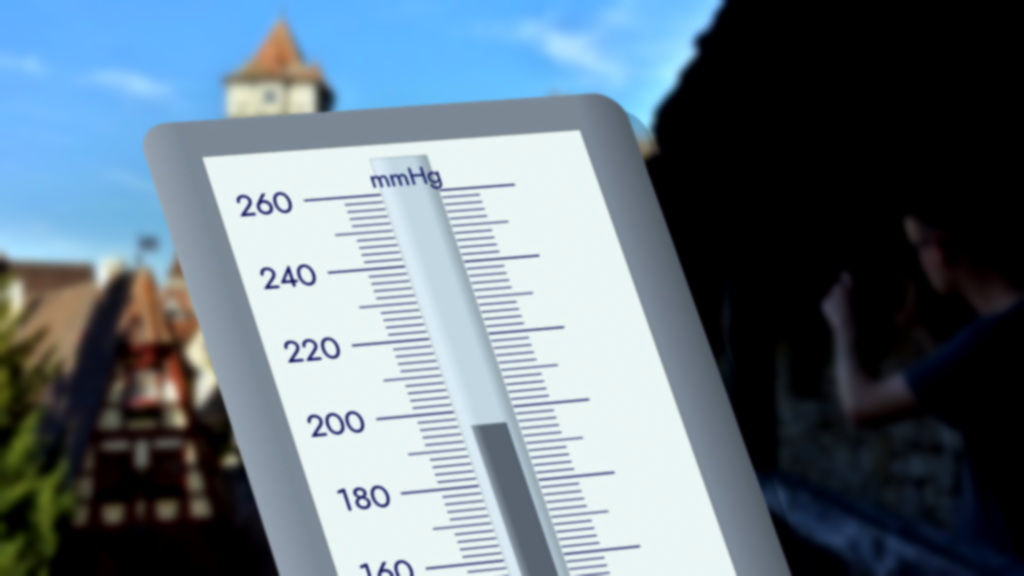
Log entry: 196 mmHg
